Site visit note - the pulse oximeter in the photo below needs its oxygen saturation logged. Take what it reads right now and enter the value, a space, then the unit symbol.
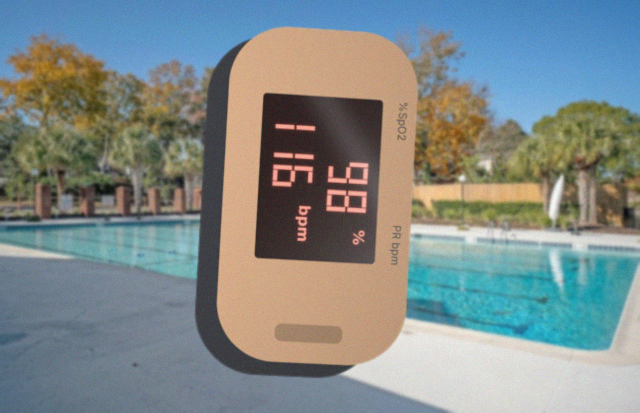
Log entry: 98 %
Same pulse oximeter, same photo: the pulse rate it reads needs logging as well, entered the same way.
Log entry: 116 bpm
